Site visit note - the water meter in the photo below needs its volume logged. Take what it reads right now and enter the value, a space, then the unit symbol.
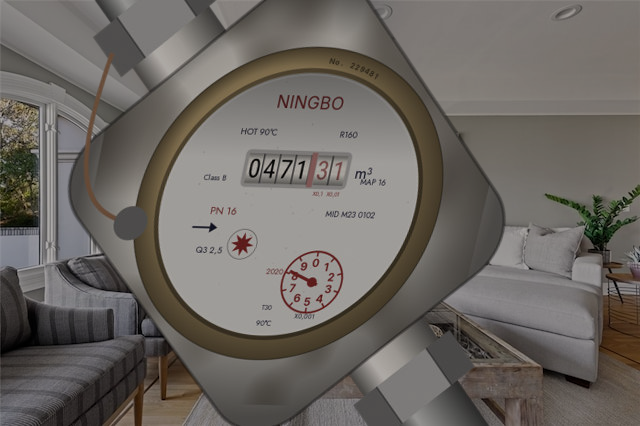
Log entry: 471.318 m³
